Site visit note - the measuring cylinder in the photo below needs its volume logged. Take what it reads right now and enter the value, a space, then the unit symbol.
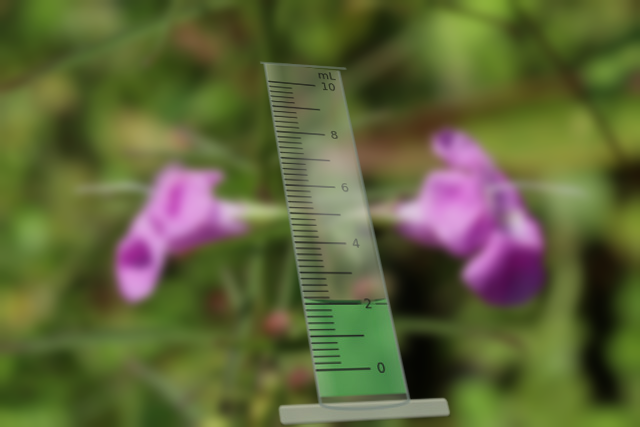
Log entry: 2 mL
